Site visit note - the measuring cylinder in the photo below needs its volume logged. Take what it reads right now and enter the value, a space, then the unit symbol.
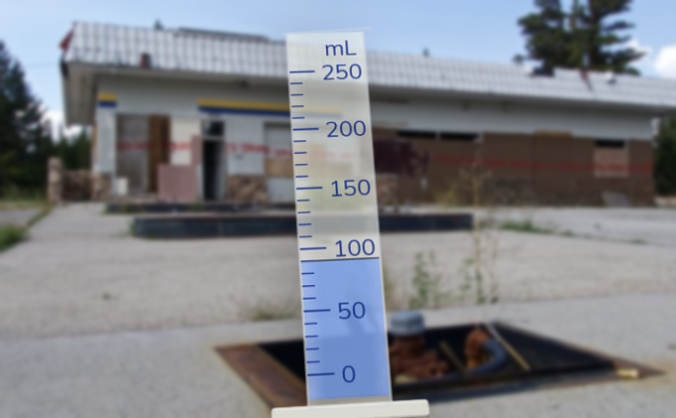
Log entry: 90 mL
